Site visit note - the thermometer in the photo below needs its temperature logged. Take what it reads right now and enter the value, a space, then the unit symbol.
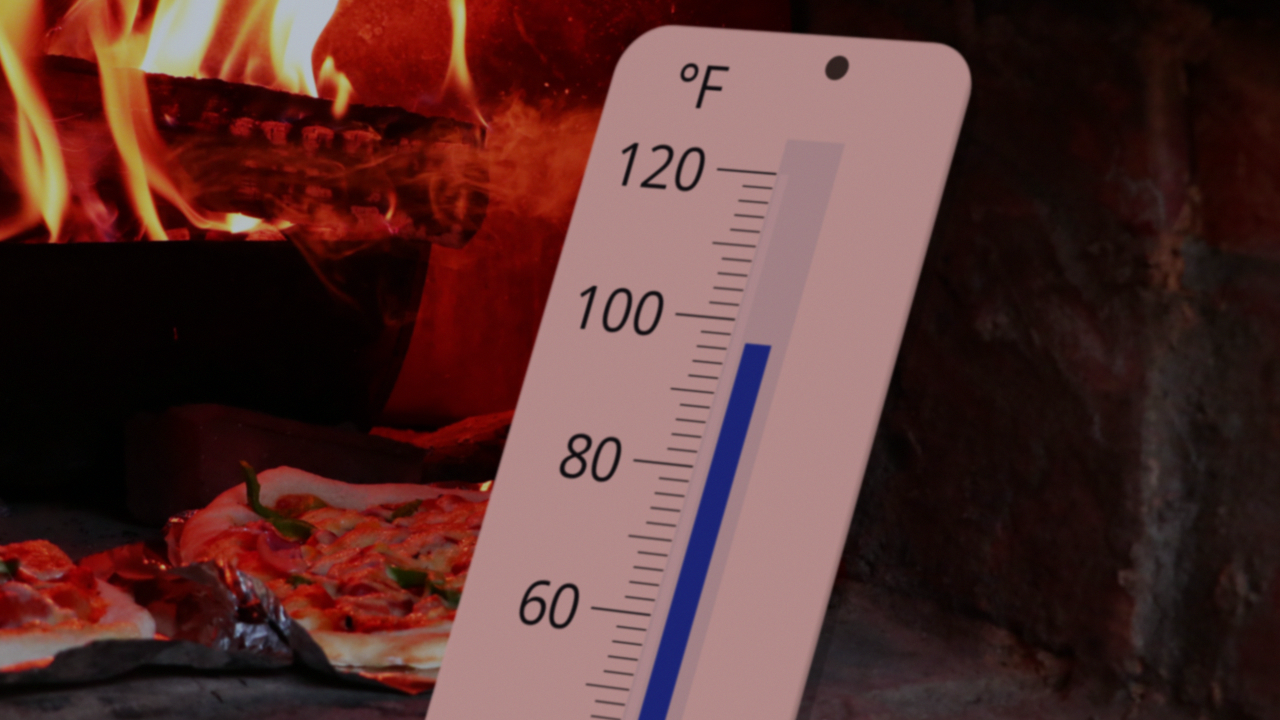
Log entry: 97 °F
